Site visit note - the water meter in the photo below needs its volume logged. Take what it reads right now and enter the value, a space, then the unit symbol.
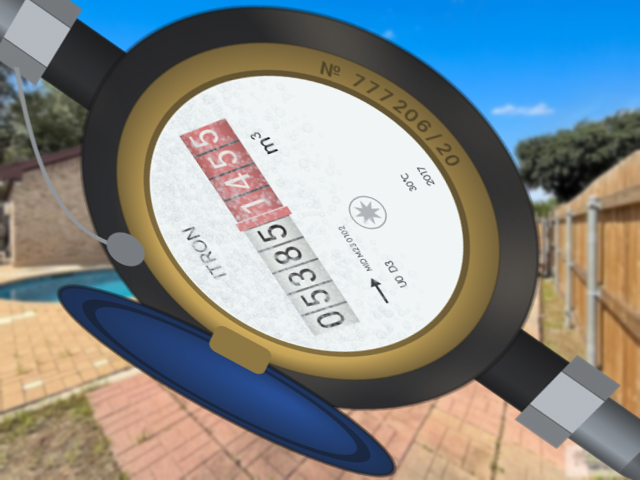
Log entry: 5385.1455 m³
